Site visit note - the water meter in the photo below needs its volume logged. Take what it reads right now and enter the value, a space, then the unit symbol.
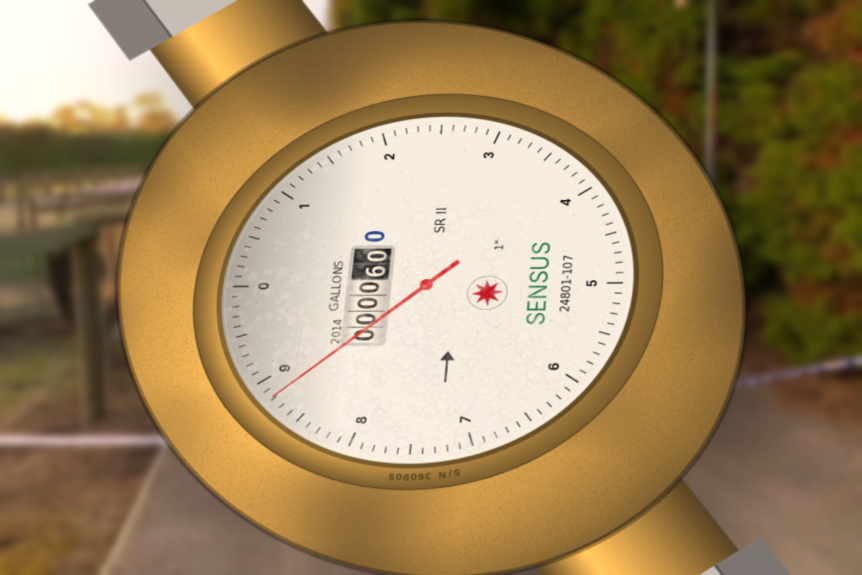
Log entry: 598.8 gal
